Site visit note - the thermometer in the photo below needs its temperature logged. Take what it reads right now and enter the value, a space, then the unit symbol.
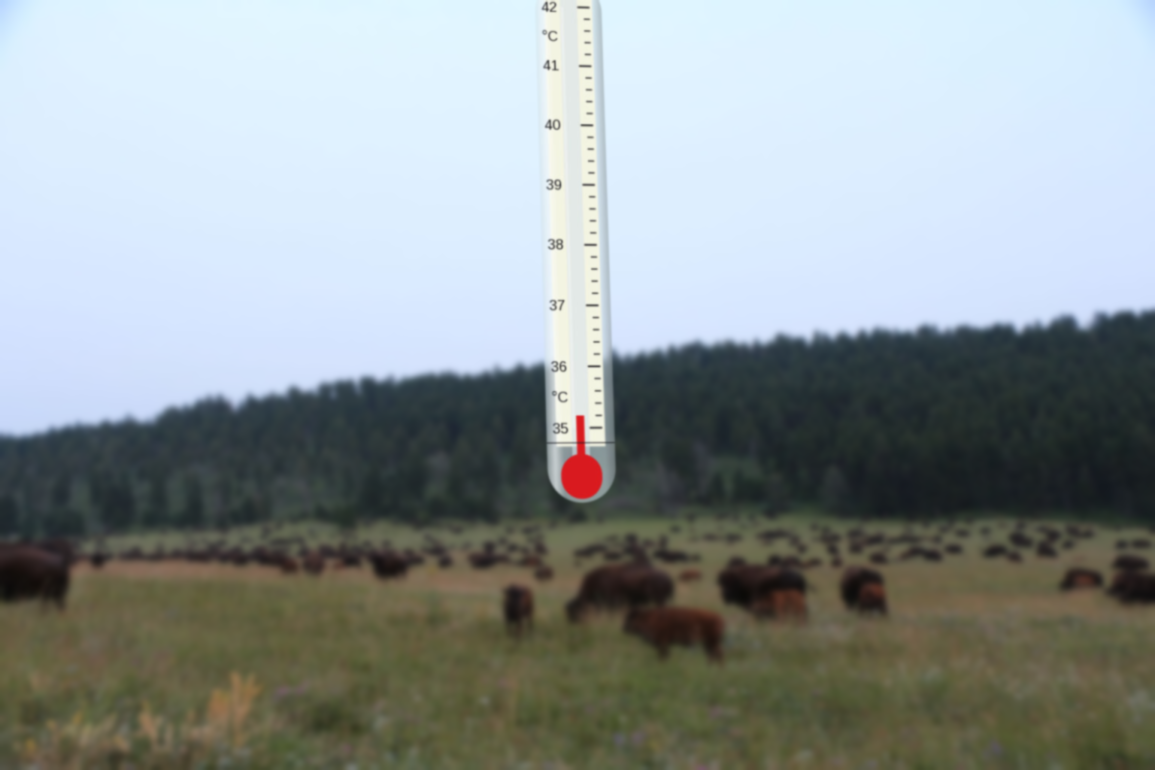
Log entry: 35.2 °C
